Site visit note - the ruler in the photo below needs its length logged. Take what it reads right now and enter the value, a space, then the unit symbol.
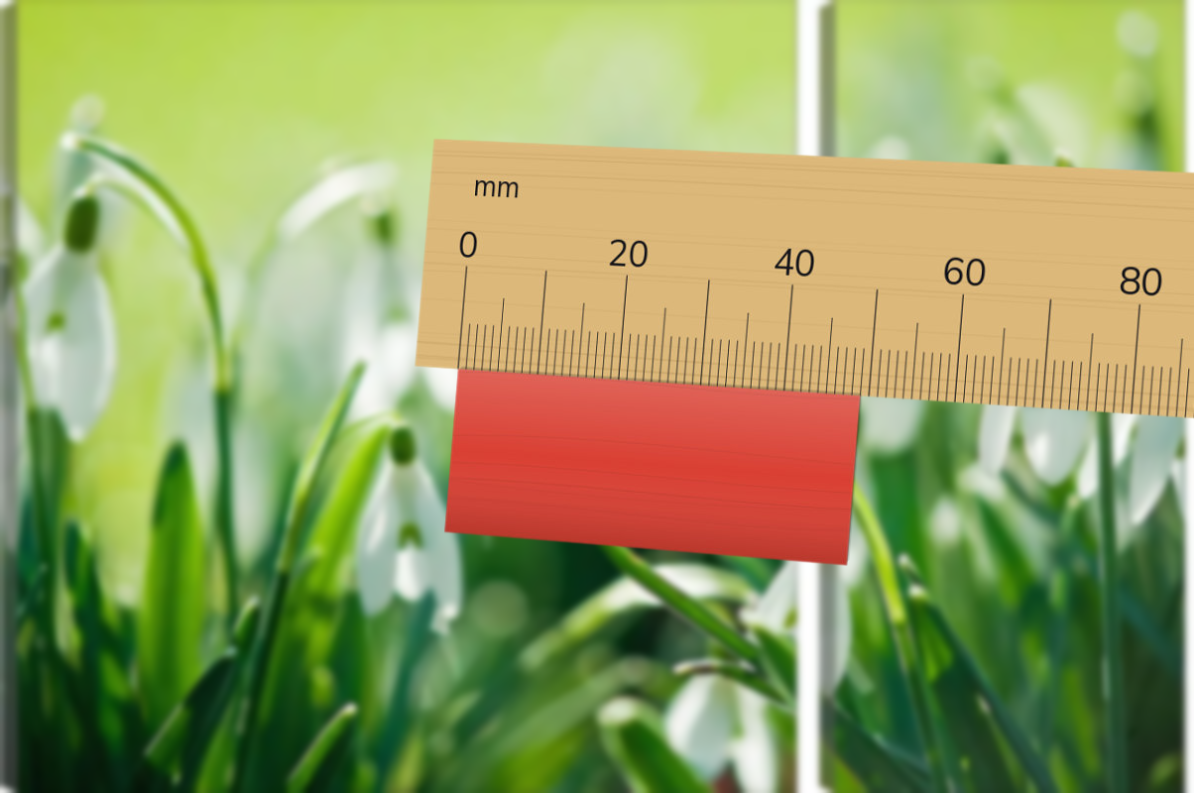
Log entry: 49 mm
